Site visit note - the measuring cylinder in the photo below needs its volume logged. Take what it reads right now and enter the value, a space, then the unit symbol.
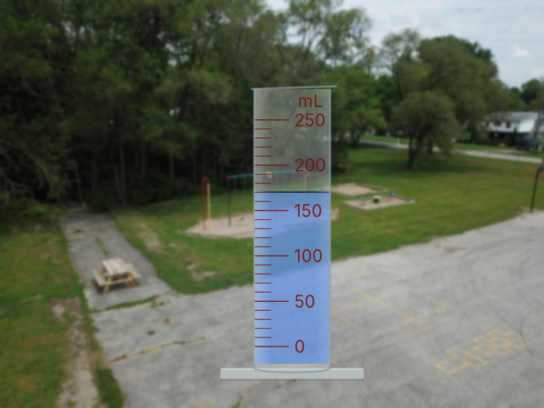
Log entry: 170 mL
